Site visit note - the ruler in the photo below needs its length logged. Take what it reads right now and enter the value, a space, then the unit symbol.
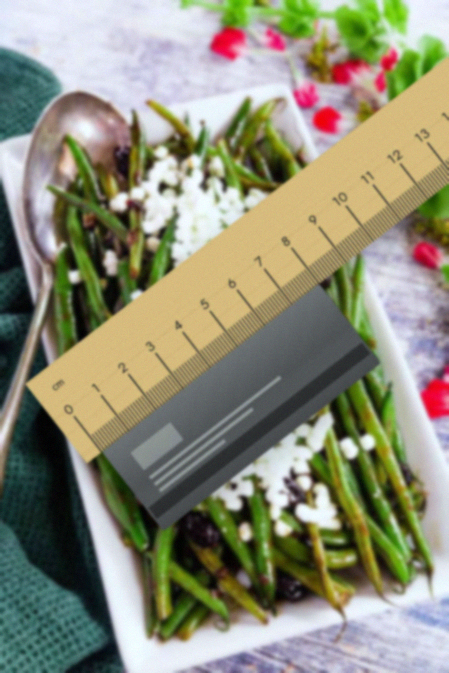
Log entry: 8 cm
